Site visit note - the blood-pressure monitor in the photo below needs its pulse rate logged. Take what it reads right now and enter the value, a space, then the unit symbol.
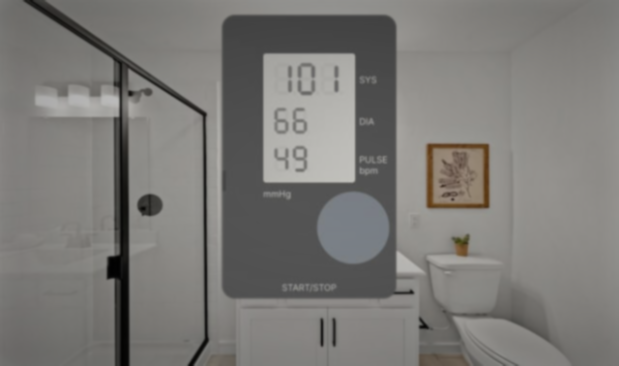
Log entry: 49 bpm
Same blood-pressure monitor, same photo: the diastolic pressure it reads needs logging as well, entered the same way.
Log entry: 66 mmHg
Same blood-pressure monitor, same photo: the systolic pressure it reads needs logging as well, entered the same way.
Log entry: 101 mmHg
